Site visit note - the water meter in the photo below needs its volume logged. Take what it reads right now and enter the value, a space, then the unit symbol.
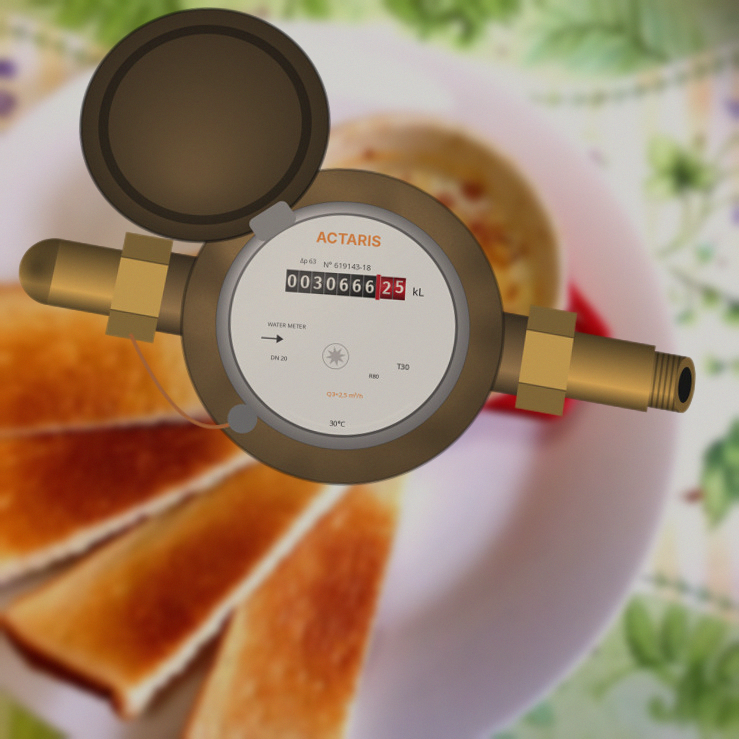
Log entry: 30666.25 kL
